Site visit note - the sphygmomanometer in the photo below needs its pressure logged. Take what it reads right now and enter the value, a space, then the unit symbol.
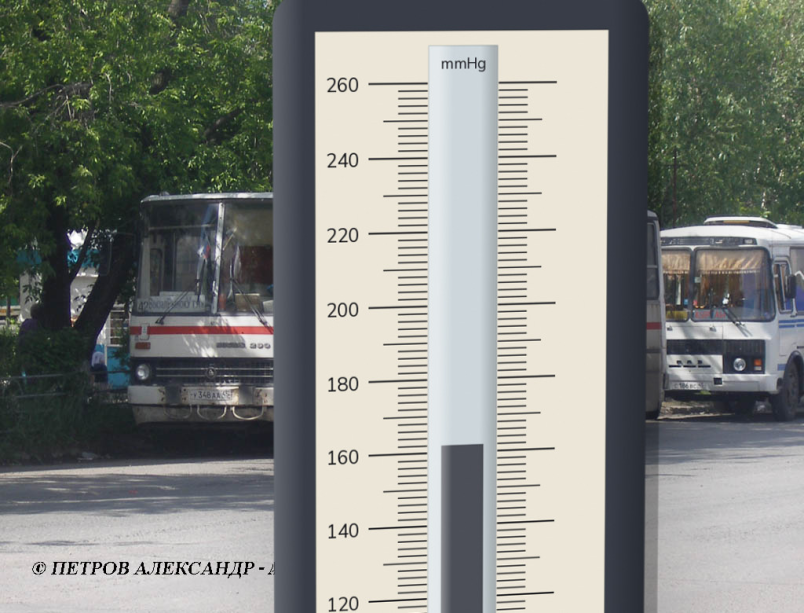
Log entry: 162 mmHg
